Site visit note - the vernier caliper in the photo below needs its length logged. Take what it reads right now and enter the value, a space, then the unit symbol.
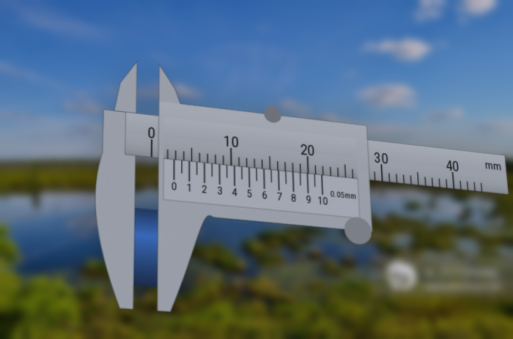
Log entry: 2.8 mm
